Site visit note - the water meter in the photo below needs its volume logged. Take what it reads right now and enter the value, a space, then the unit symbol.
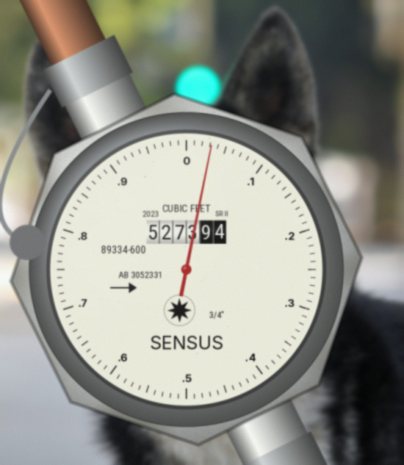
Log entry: 527394.03 ft³
